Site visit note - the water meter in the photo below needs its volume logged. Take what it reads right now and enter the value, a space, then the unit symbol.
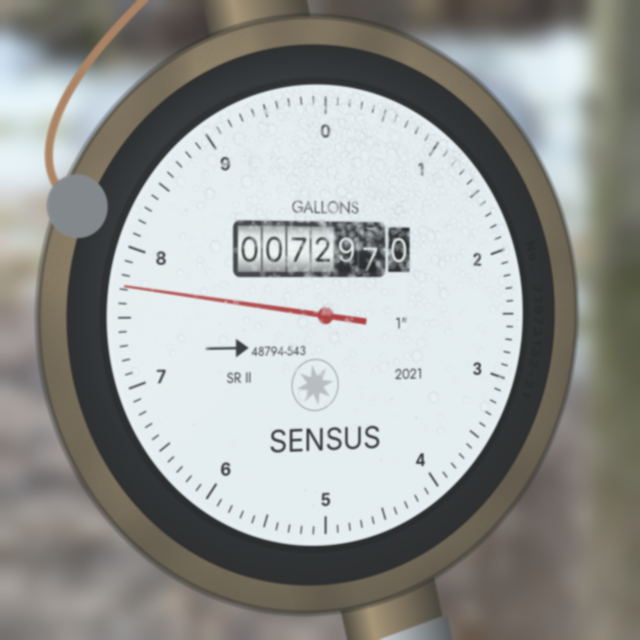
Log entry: 72967.7 gal
